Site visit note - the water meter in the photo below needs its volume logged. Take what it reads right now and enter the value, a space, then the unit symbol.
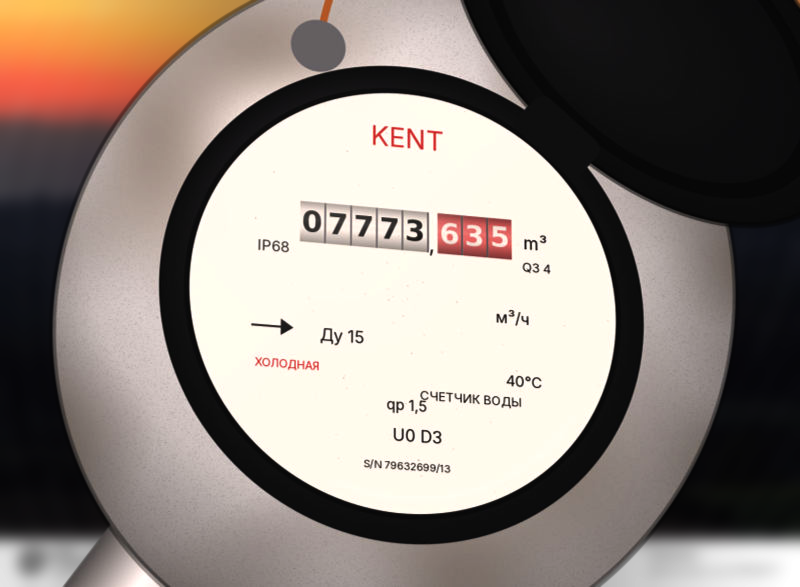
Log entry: 7773.635 m³
